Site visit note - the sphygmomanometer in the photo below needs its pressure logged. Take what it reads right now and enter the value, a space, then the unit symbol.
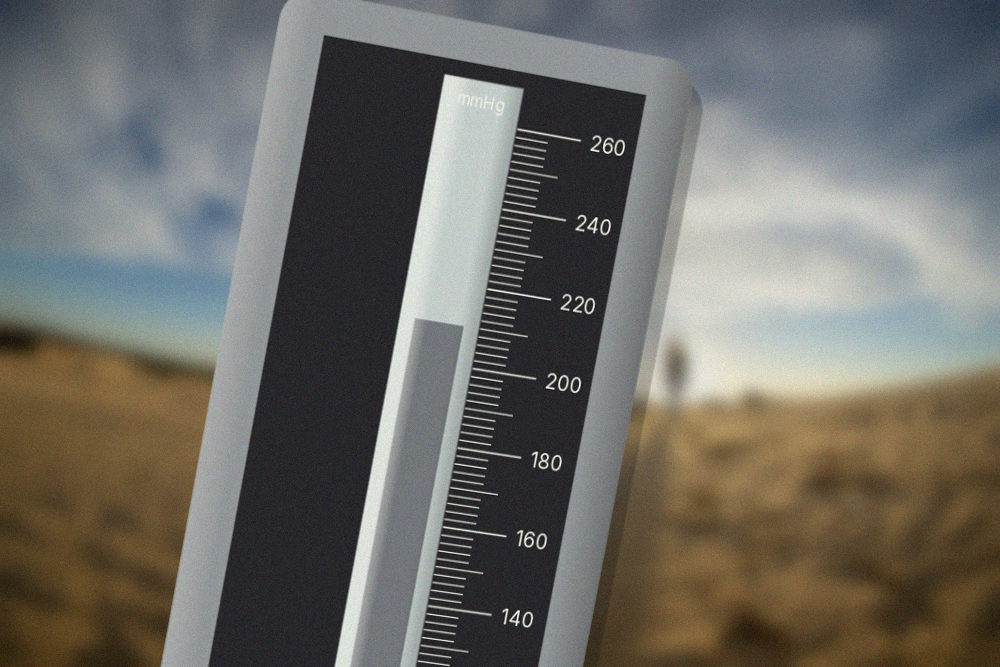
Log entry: 210 mmHg
